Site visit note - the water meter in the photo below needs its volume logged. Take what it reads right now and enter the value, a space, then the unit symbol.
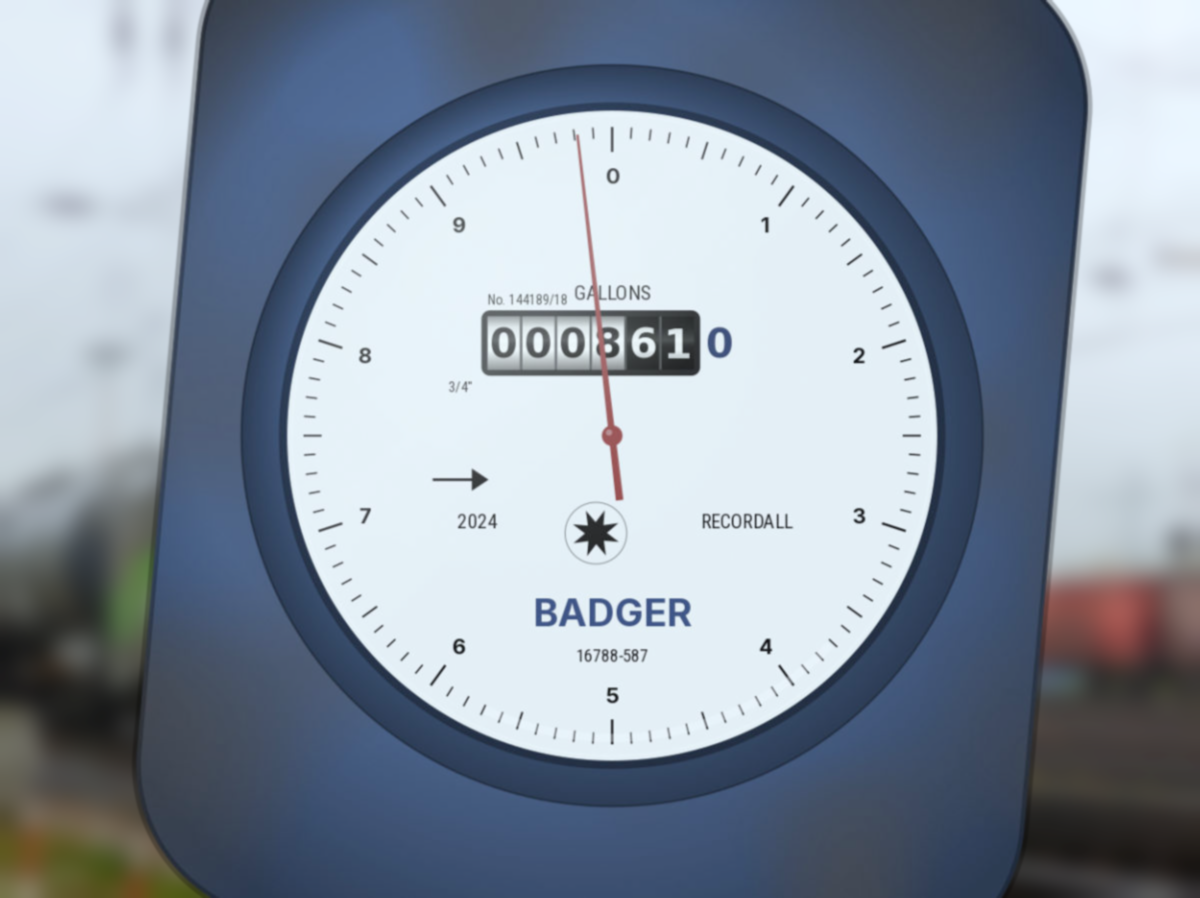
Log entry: 8609.8 gal
